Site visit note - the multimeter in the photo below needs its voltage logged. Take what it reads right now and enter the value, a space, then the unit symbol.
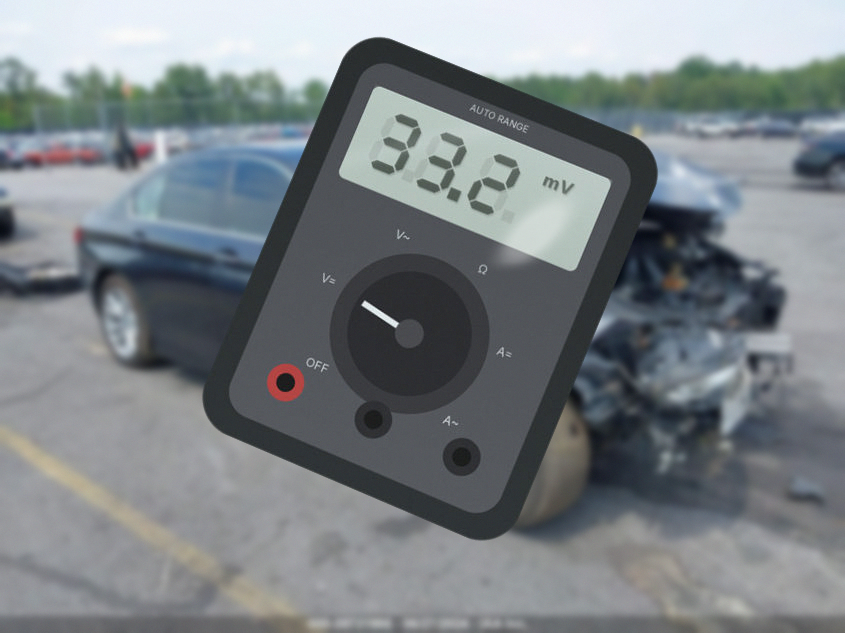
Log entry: 33.2 mV
